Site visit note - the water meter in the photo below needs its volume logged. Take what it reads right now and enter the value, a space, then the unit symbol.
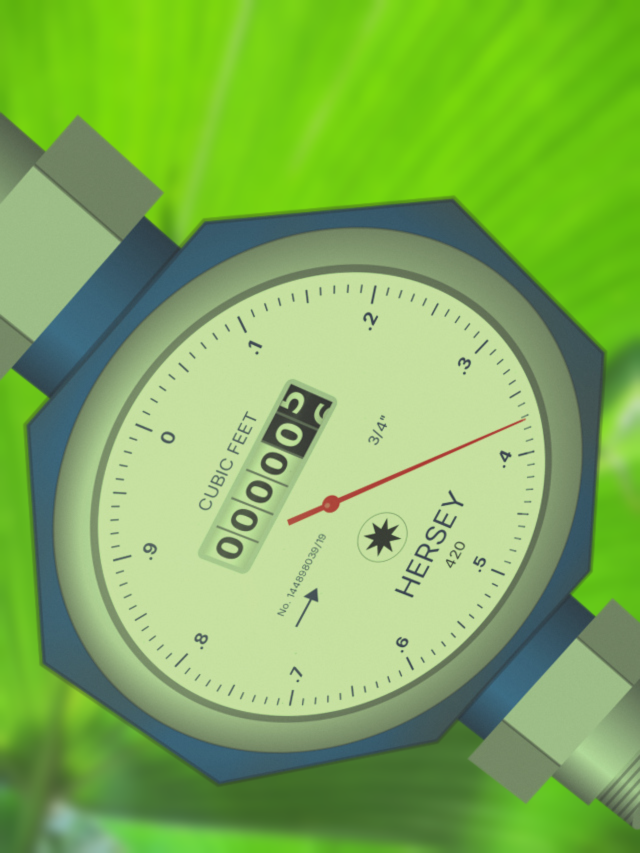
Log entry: 5.37 ft³
